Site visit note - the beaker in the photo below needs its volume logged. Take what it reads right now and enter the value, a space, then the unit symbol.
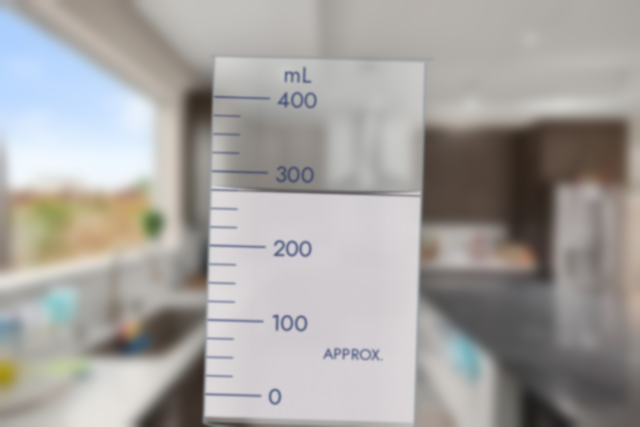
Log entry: 275 mL
